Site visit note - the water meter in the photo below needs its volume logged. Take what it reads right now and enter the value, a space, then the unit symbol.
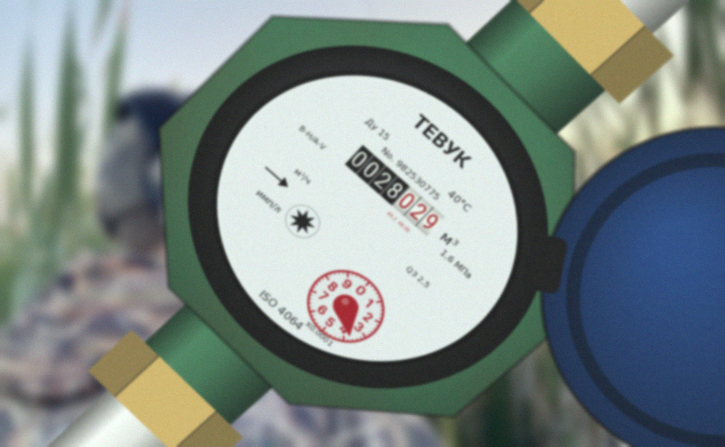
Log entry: 28.0293 m³
